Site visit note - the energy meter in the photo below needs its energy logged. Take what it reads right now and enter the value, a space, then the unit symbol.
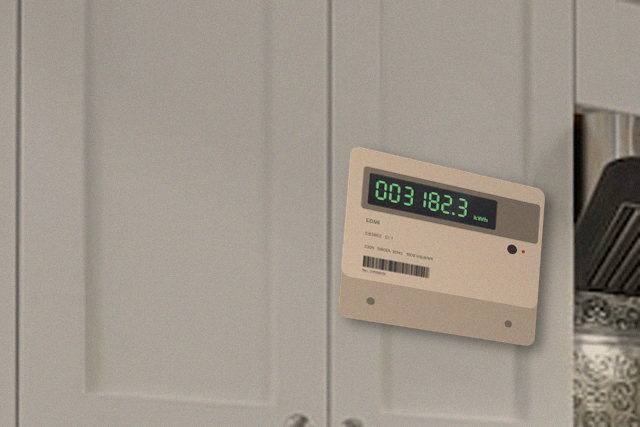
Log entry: 3182.3 kWh
